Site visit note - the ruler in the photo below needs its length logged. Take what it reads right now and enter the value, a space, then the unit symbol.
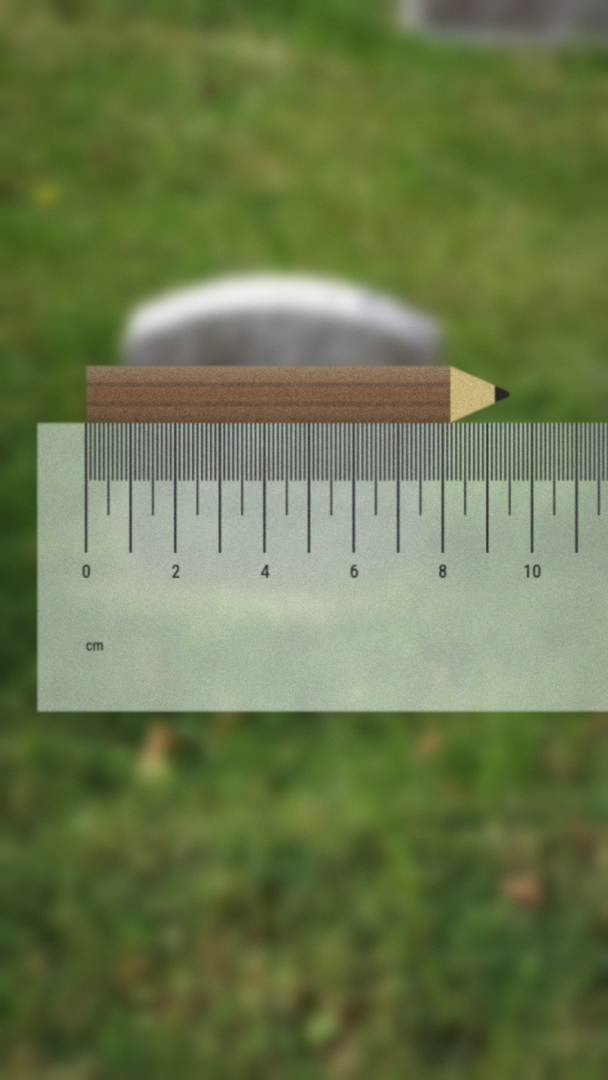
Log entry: 9.5 cm
